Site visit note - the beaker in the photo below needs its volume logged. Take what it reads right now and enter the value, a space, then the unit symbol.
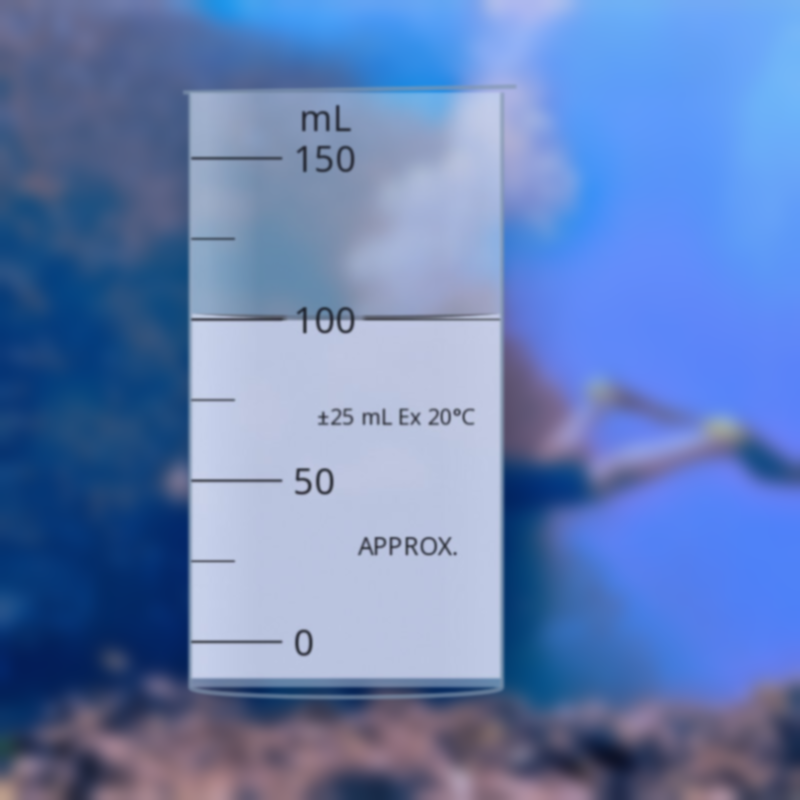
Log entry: 100 mL
